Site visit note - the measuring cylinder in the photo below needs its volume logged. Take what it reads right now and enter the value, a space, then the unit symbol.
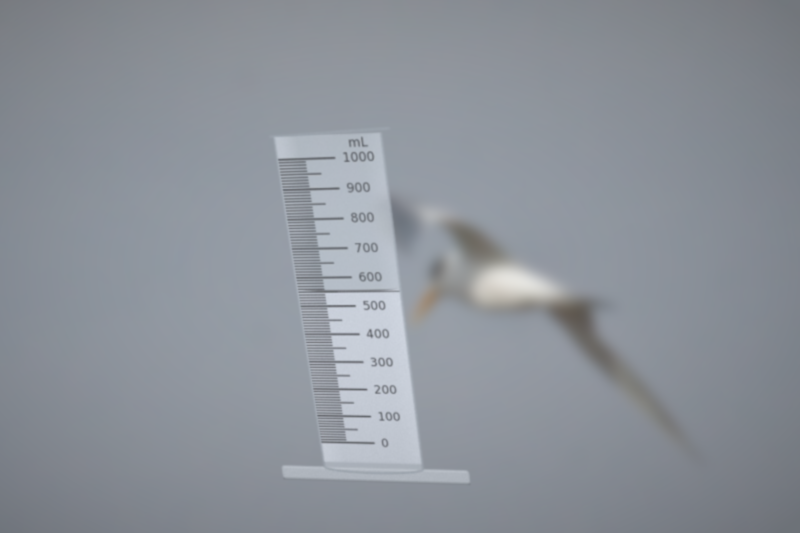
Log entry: 550 mL
